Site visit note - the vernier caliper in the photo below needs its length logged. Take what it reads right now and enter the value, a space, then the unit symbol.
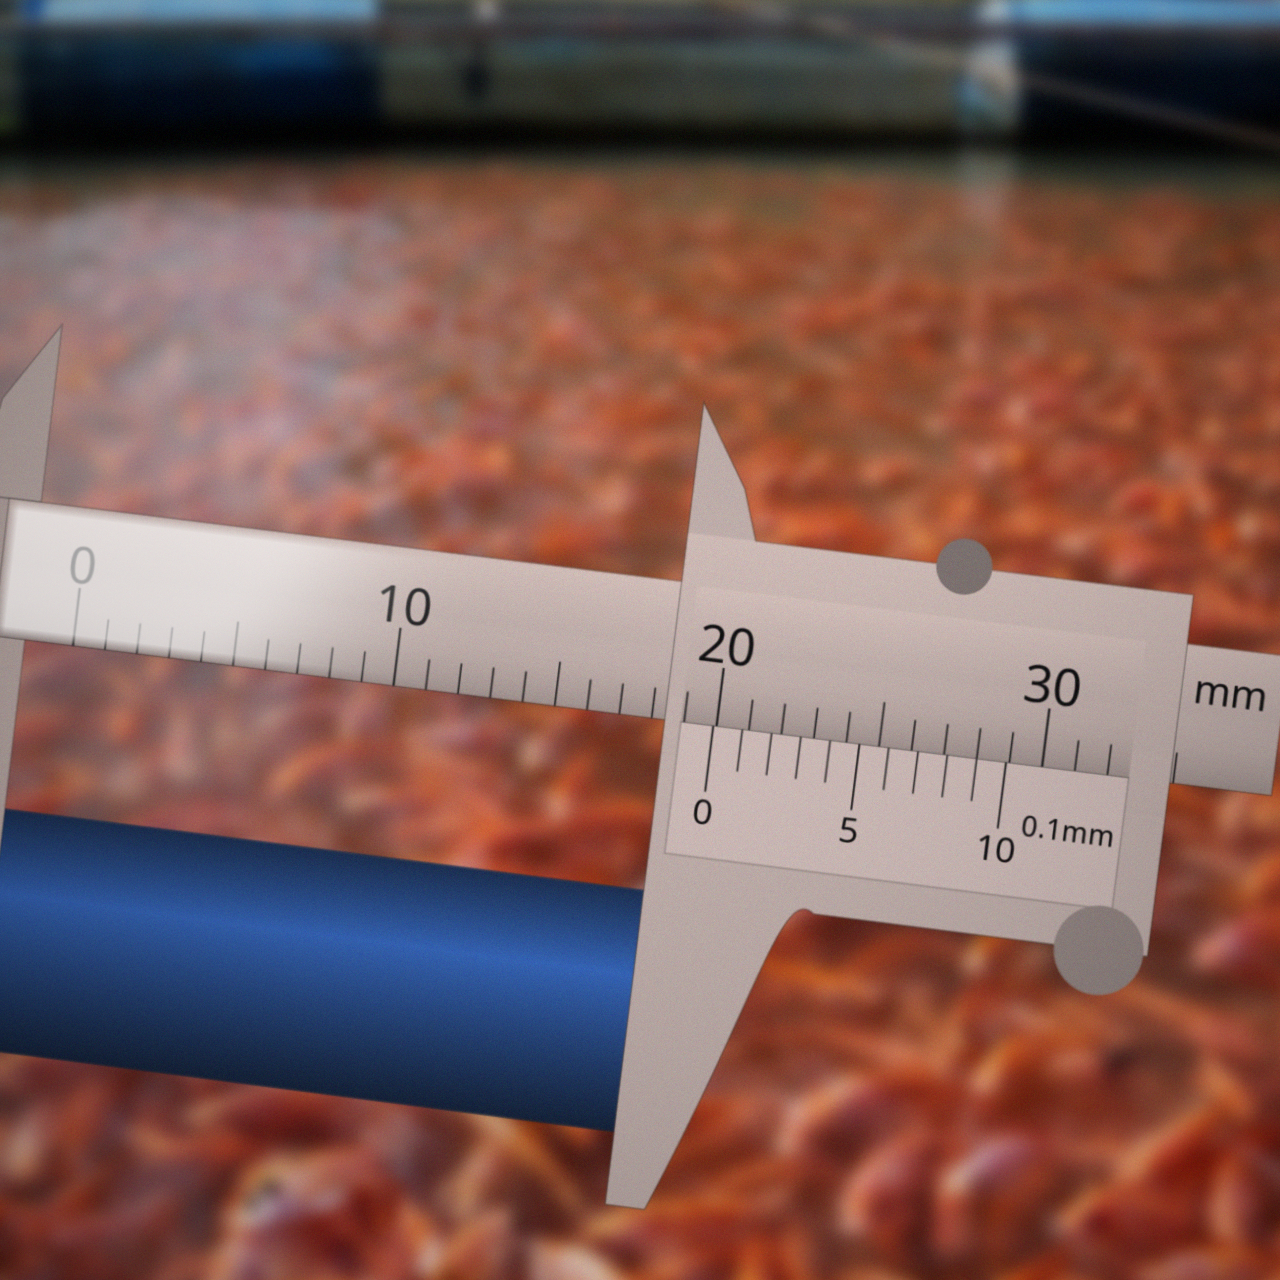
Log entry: 19.9 mm
